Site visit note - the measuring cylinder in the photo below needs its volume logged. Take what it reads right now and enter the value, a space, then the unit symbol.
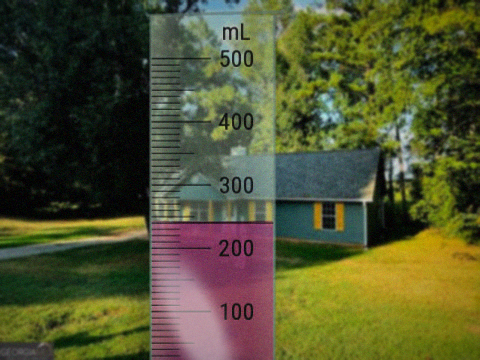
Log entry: 240 mL
